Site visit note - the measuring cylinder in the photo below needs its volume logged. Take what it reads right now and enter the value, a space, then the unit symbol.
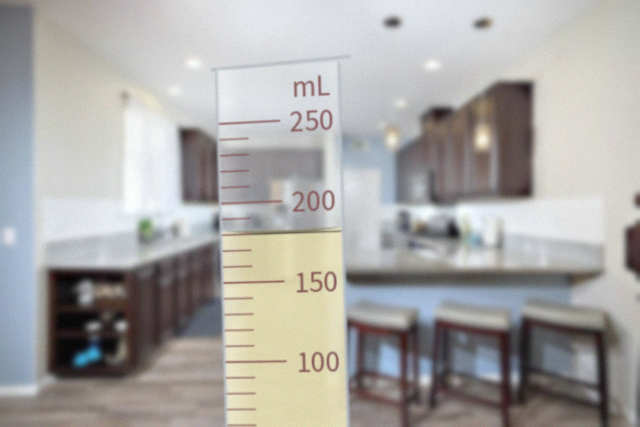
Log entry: 180 mL
